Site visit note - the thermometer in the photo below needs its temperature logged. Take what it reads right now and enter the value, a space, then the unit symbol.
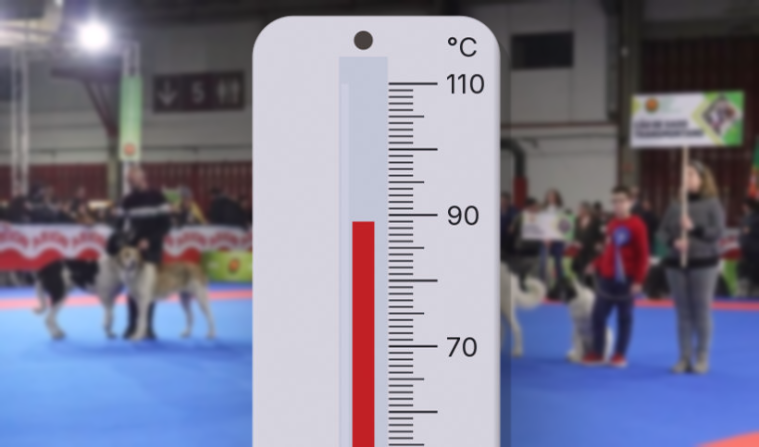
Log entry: 89 °C
